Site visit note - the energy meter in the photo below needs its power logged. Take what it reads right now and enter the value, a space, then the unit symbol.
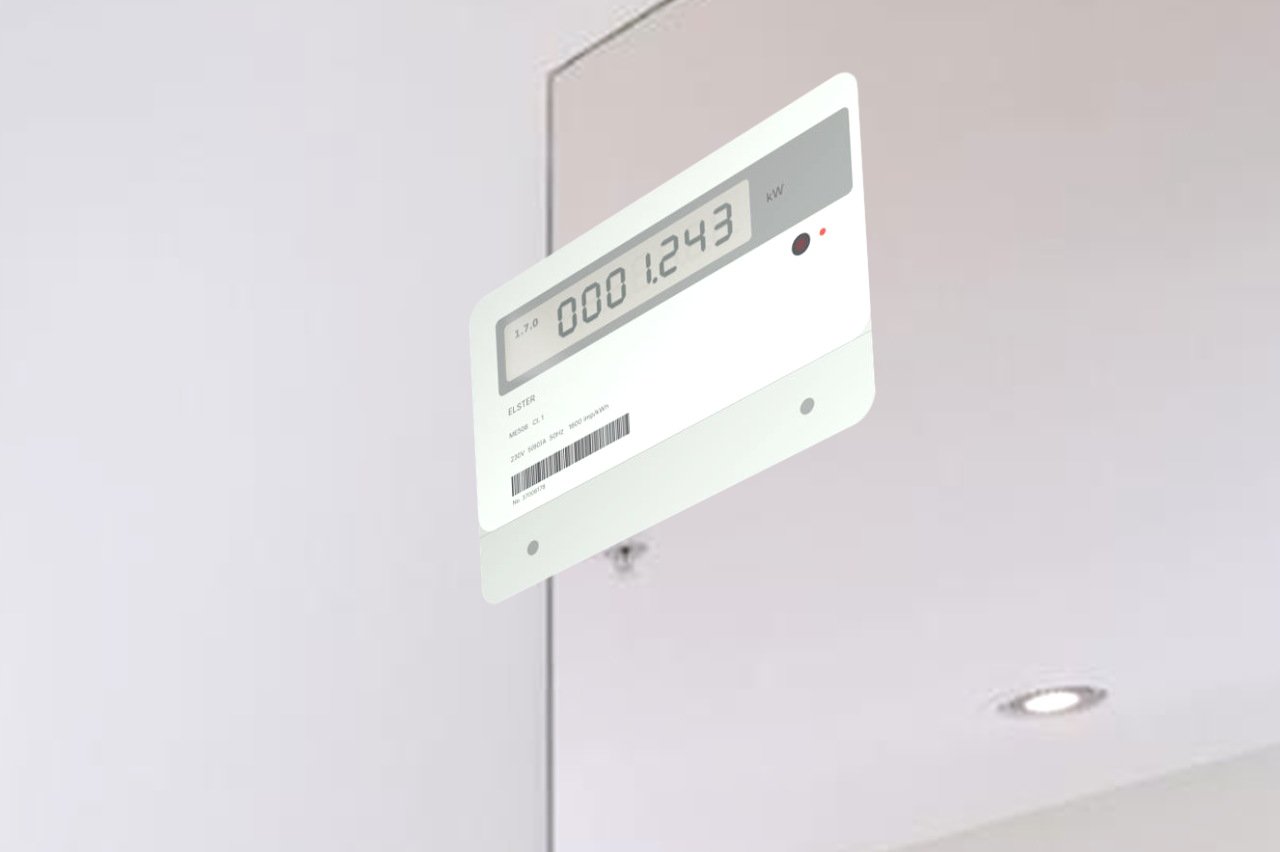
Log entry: 1.243 kW
